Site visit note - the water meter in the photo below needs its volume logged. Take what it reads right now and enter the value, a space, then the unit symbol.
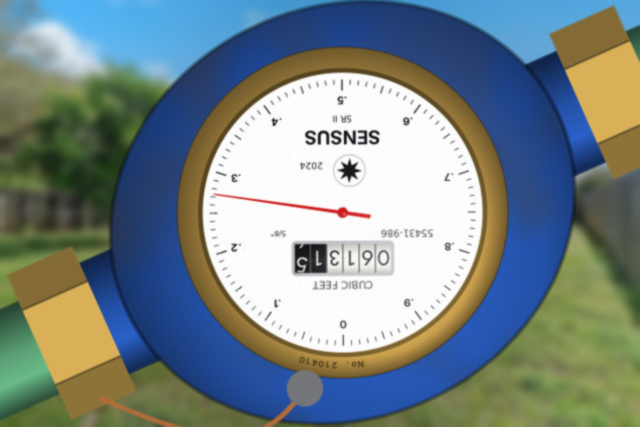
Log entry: 61315.27 ft³
